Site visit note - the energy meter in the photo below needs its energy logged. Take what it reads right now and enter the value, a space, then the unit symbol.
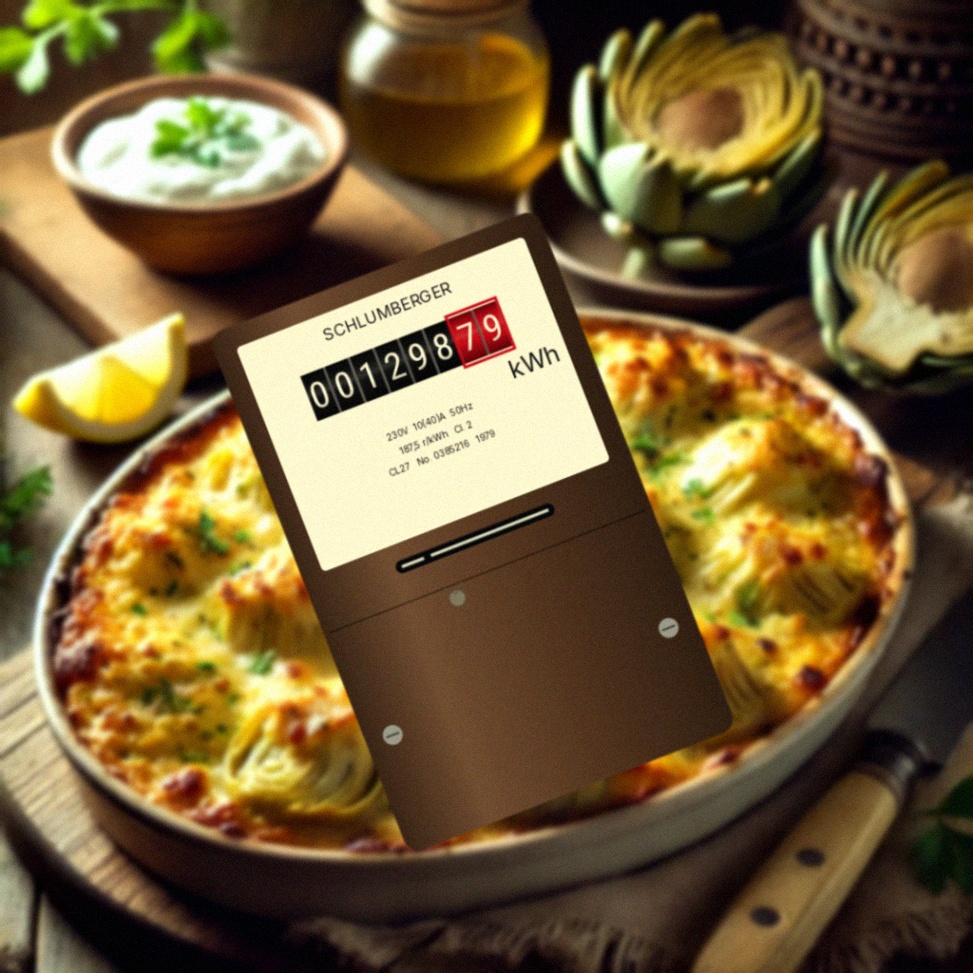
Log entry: 1298.79 kWh
